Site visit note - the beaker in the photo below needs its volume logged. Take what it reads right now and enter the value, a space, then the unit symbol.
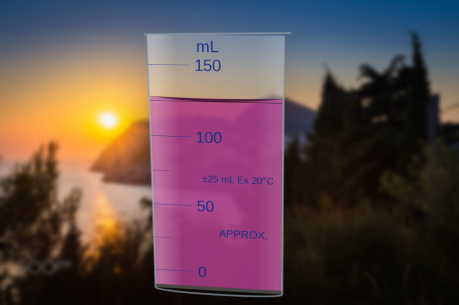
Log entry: 125 mL
